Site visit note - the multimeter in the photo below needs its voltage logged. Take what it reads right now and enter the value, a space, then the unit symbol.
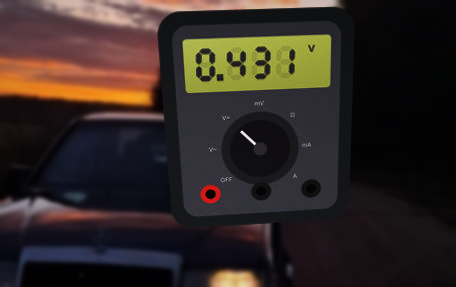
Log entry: 0.431 V
